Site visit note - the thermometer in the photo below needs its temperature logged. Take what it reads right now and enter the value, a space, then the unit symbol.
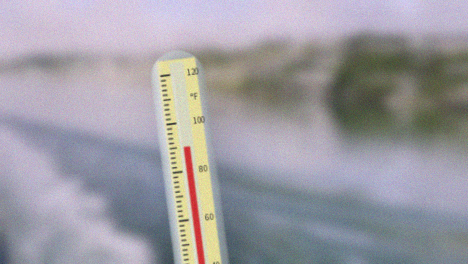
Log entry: 90 °F
